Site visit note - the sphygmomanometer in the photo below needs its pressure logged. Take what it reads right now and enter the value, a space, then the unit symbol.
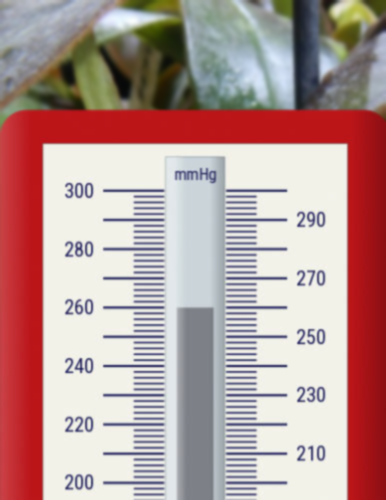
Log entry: 260 mmHg
